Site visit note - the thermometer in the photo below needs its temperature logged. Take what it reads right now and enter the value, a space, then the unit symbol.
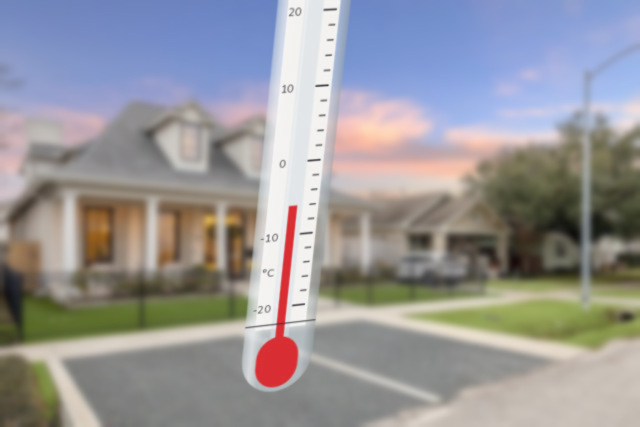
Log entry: -6 °C
